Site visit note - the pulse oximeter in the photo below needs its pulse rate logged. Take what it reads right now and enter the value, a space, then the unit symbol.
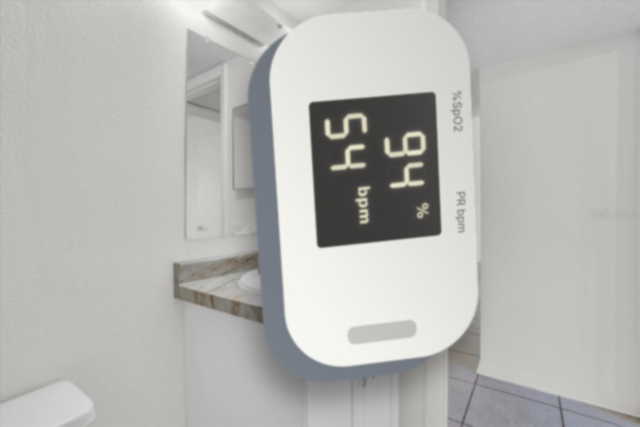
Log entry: 54 bpm
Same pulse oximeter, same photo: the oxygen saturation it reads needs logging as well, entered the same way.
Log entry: 94 %
